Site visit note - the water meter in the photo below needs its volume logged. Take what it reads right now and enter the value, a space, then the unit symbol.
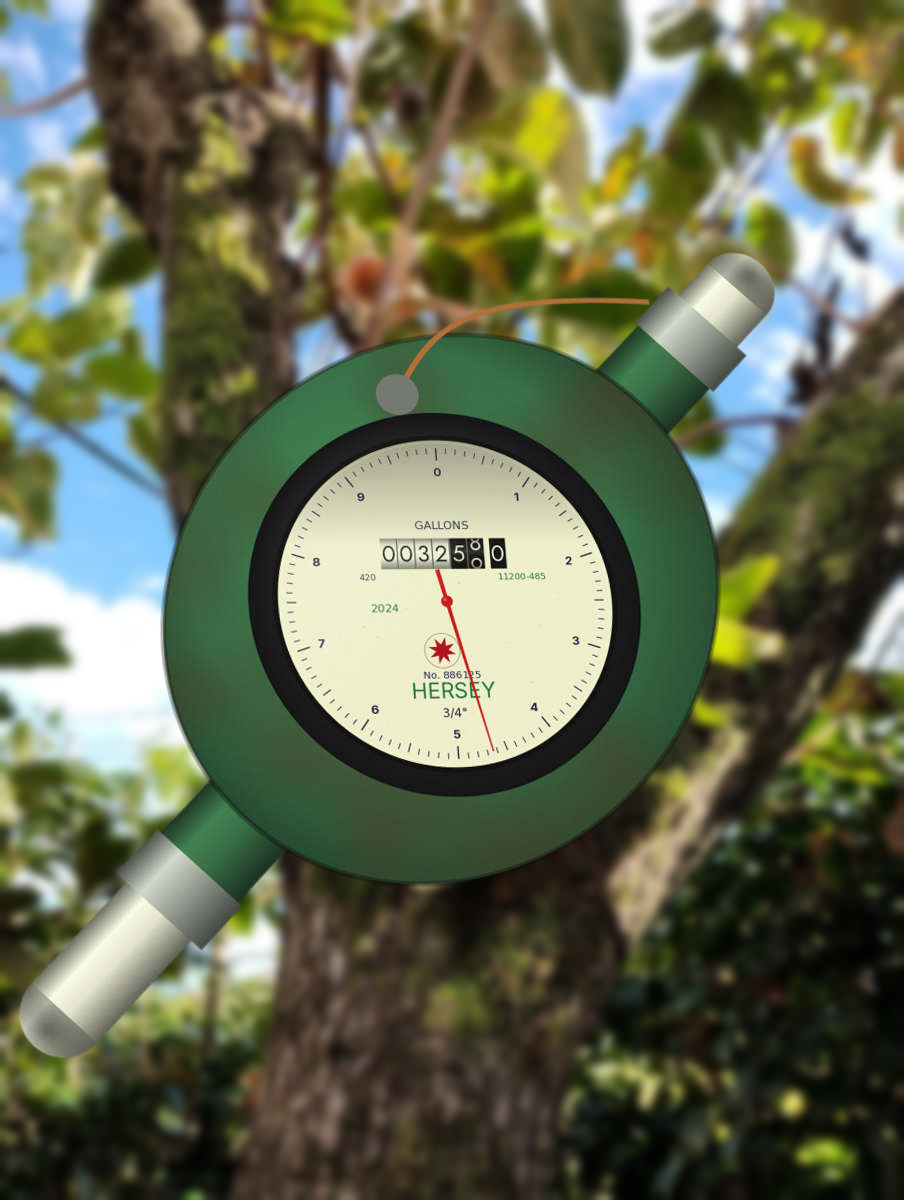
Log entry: 32584.6 gal
